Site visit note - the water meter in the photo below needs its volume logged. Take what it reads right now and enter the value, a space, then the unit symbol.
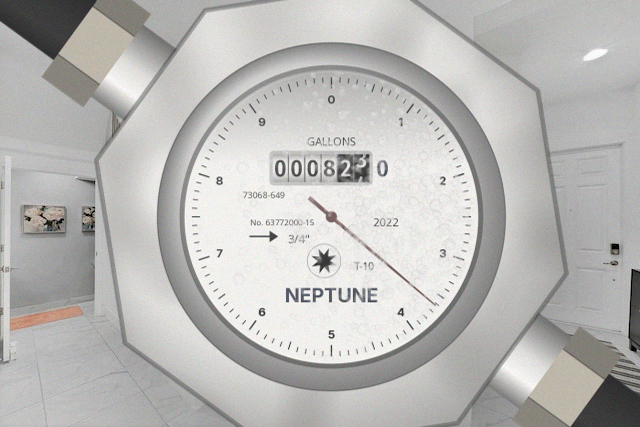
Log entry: 8233.6 gal
